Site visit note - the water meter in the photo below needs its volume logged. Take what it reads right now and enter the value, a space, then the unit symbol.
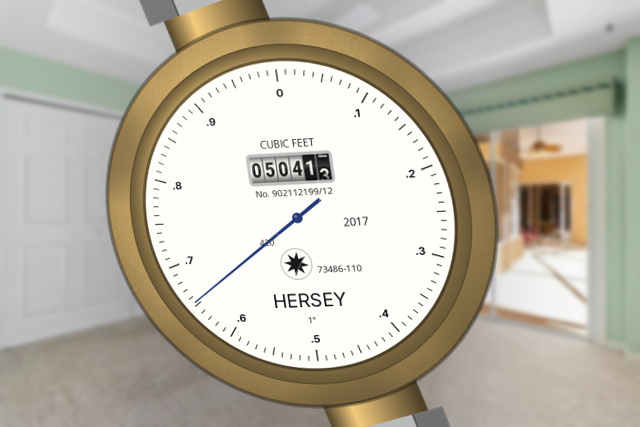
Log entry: 50412.65 ft³
